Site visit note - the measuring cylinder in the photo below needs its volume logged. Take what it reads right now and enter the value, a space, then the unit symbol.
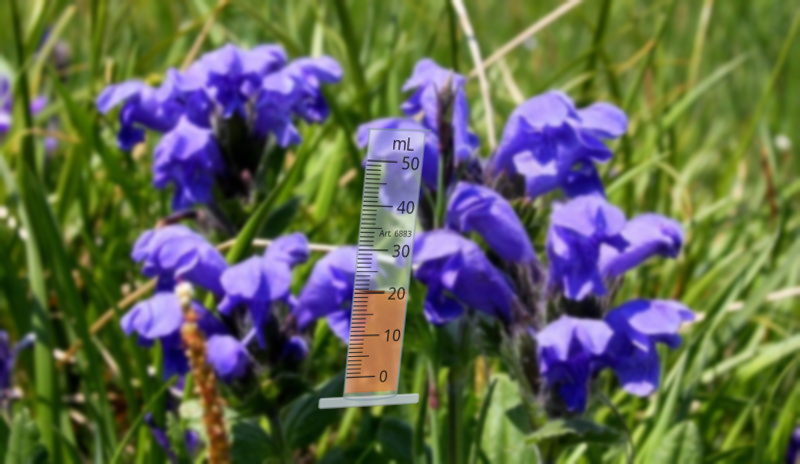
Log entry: 20 mL
